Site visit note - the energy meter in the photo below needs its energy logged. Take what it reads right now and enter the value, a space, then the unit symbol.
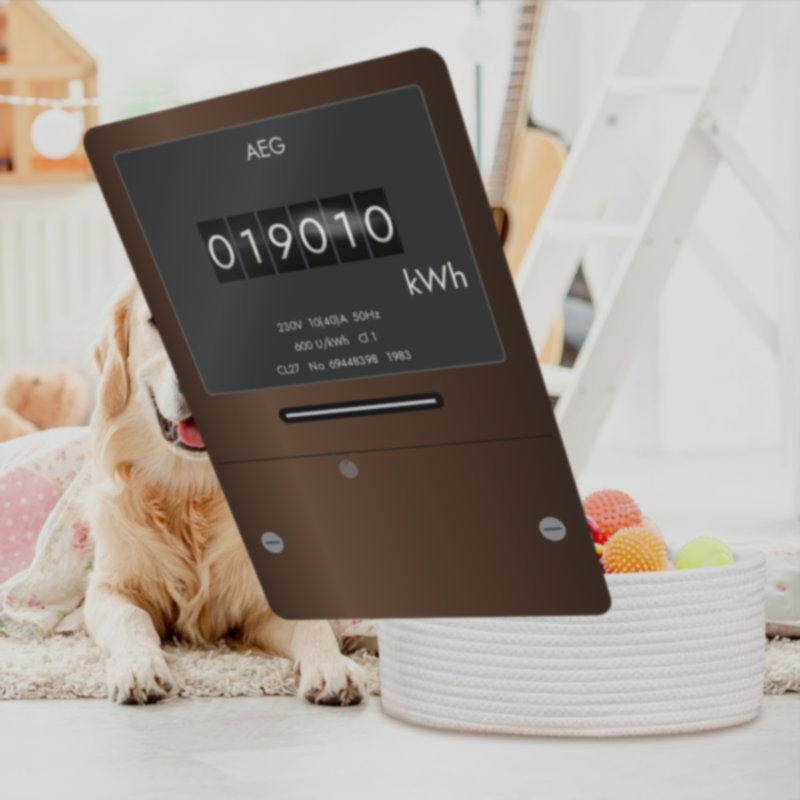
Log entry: 19010 kWh
